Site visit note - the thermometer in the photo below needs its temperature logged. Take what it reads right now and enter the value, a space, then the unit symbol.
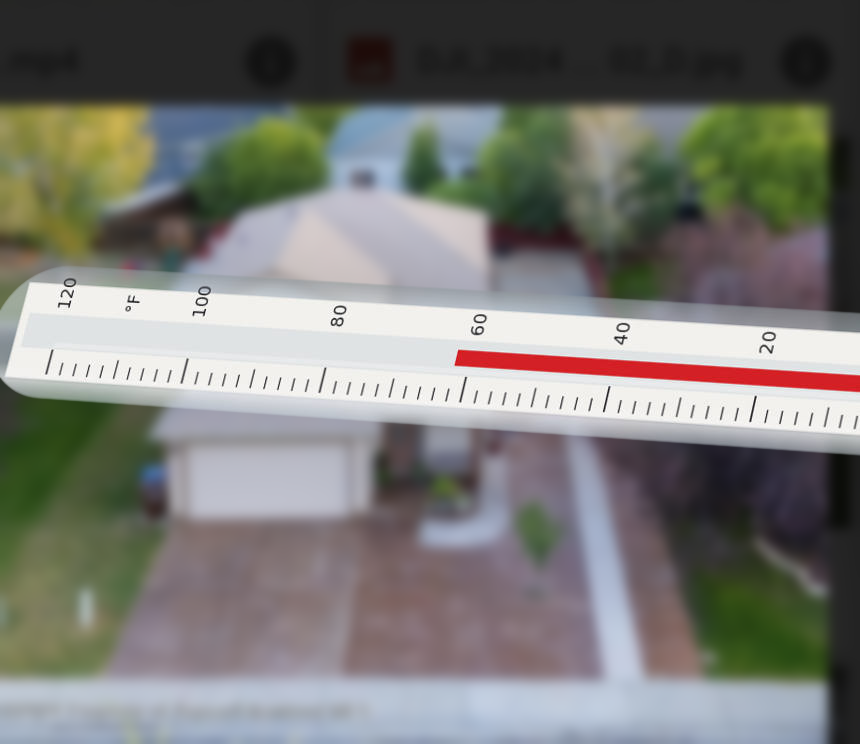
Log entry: 62 °F
